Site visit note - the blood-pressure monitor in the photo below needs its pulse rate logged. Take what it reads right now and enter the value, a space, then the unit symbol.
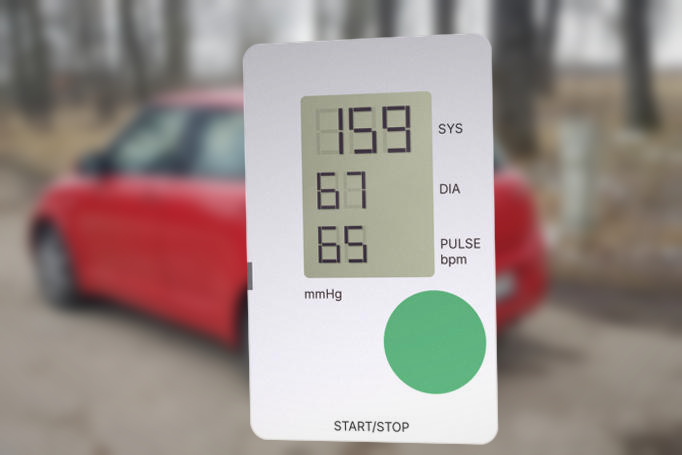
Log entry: 65 bpm
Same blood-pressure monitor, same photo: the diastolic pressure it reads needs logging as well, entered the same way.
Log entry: 67 mmHg
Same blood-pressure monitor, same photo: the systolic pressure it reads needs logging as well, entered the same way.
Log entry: 159 mmHg
